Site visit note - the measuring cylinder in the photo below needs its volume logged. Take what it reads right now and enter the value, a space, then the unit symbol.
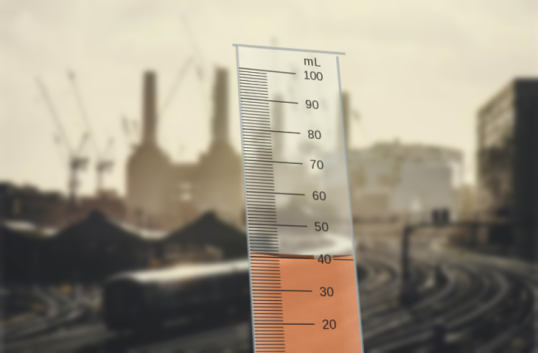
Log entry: 40 mL
